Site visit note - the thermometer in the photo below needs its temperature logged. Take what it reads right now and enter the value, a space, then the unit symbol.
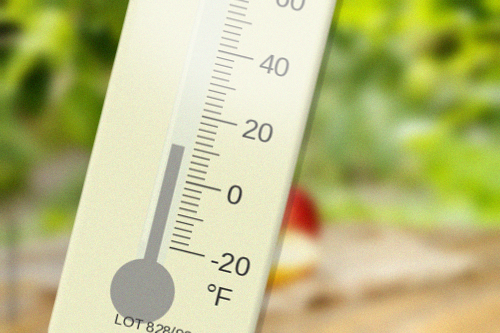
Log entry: 10 °F
